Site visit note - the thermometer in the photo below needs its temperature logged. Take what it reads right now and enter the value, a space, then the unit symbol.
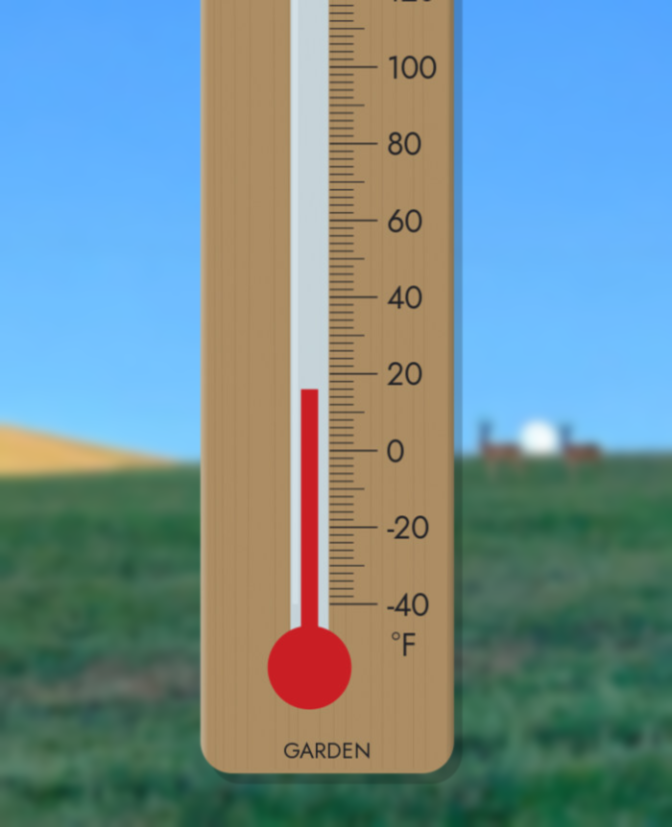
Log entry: 16 °F
